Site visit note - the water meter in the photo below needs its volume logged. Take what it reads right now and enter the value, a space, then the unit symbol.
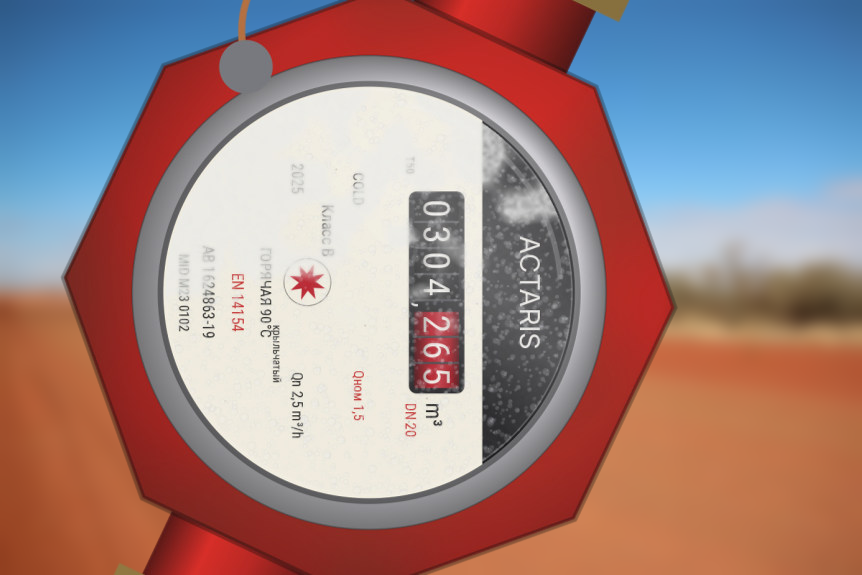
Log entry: 304.265 m³
